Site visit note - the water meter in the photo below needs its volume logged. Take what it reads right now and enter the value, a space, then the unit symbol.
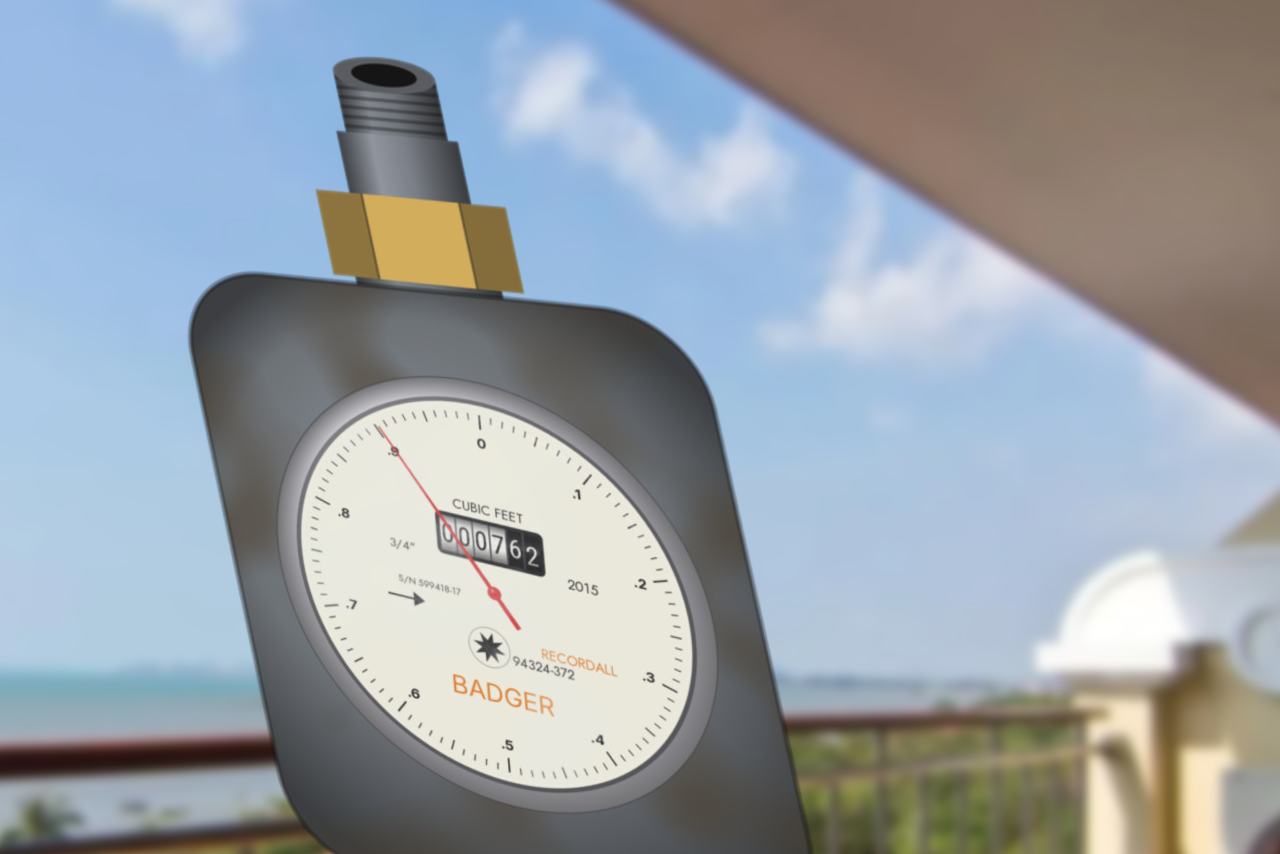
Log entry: 761.90 ft³
